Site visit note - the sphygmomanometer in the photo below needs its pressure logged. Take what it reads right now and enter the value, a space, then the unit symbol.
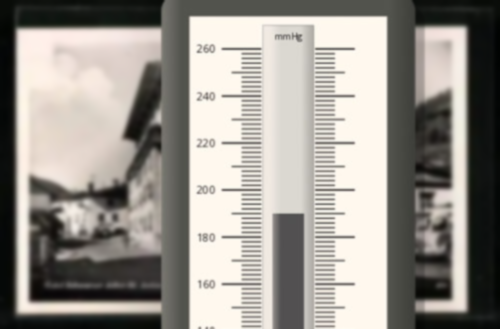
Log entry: 190 mmHg
